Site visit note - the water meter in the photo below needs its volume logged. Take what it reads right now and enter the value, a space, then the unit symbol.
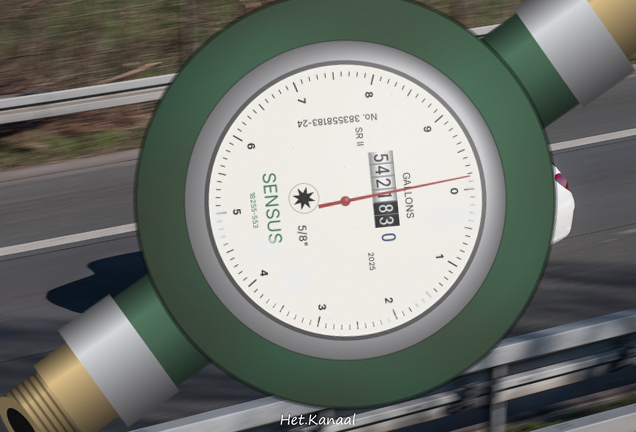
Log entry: 5421829.8 gal
